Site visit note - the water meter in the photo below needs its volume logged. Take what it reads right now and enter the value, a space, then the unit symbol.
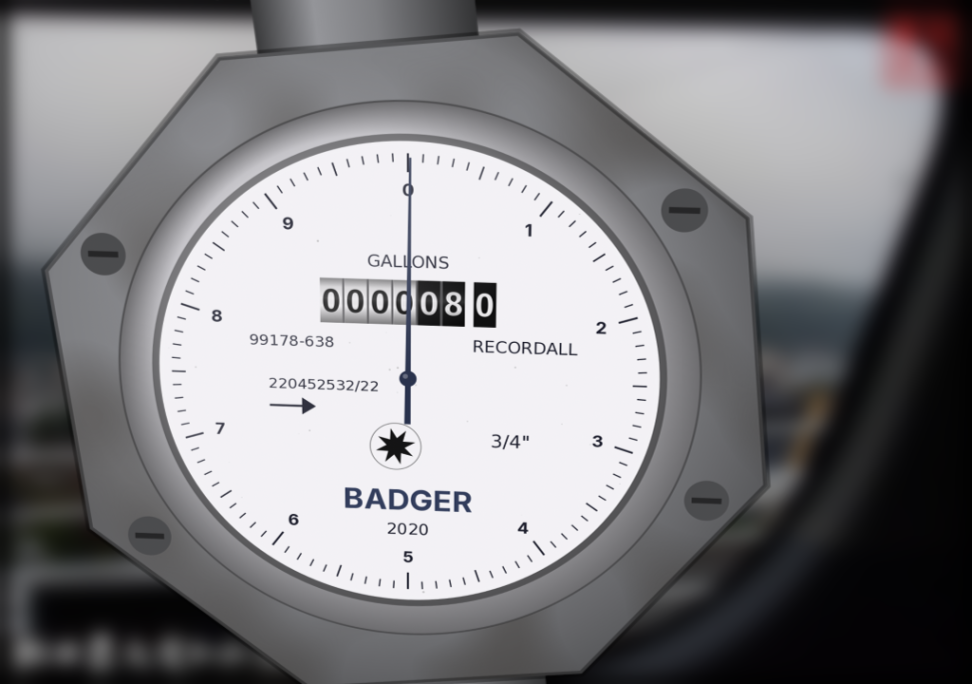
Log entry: 80.0 gal
